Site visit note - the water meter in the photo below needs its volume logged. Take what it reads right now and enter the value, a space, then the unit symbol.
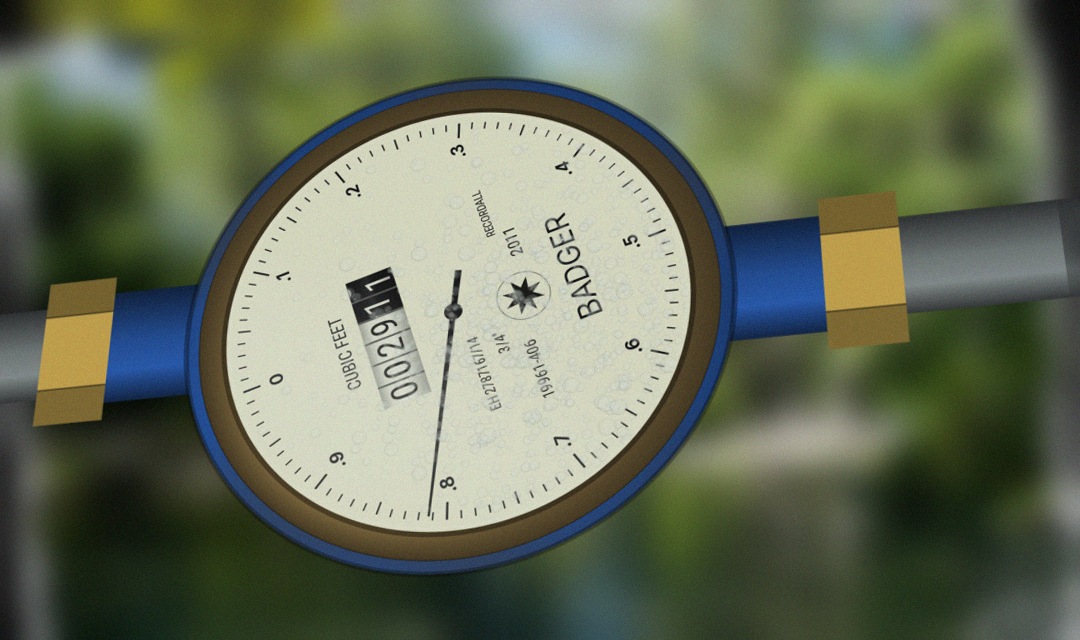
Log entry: 2910.81 ft³
